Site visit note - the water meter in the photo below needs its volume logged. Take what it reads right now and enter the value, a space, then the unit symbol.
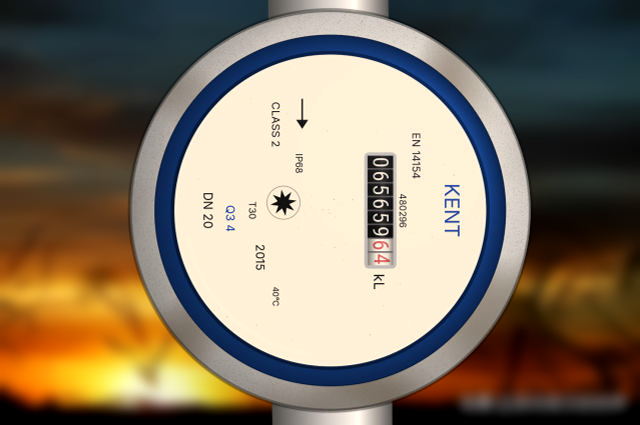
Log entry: 65659.64 kL
